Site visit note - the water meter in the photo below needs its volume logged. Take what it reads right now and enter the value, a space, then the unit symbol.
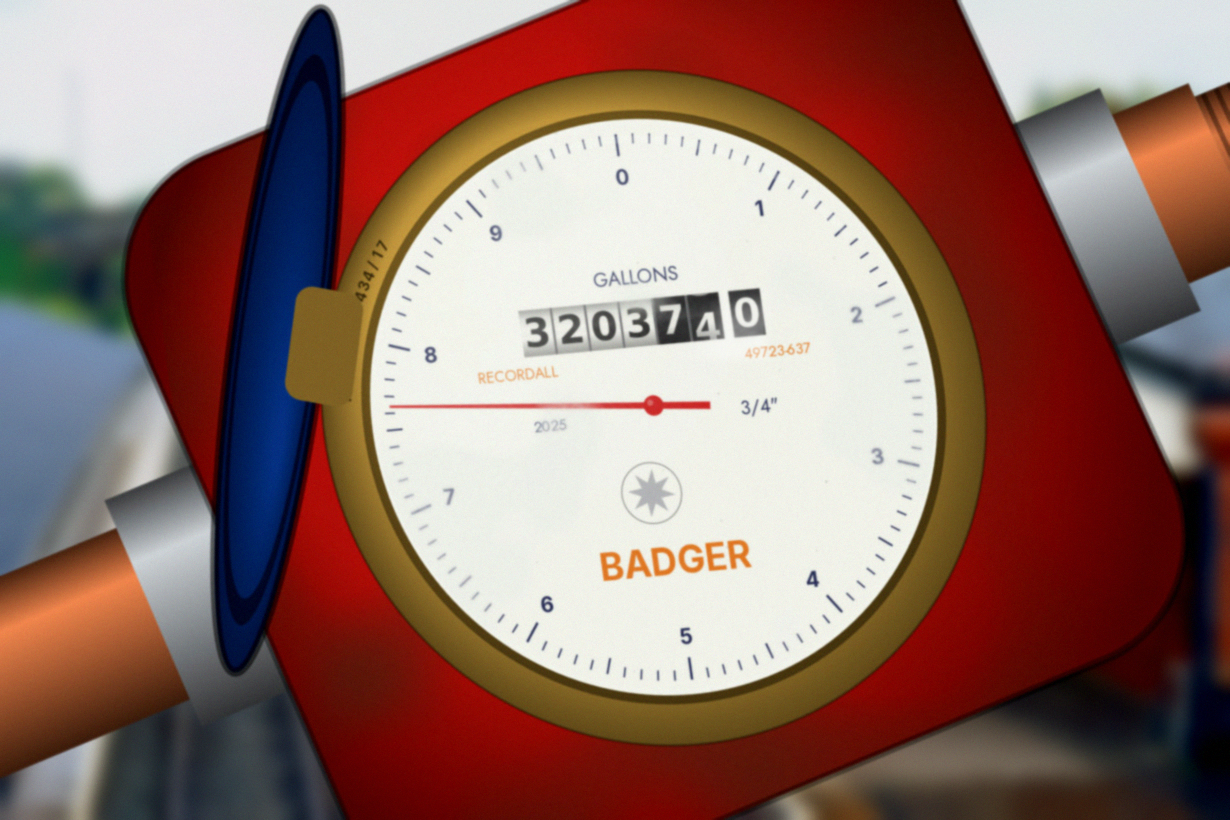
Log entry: 3203737.6 gal
